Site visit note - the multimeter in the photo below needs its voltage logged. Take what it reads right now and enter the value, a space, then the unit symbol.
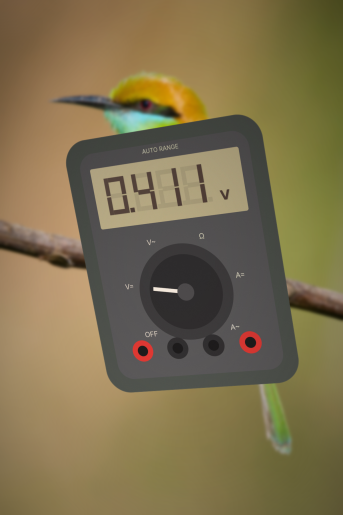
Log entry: 0.411 V
